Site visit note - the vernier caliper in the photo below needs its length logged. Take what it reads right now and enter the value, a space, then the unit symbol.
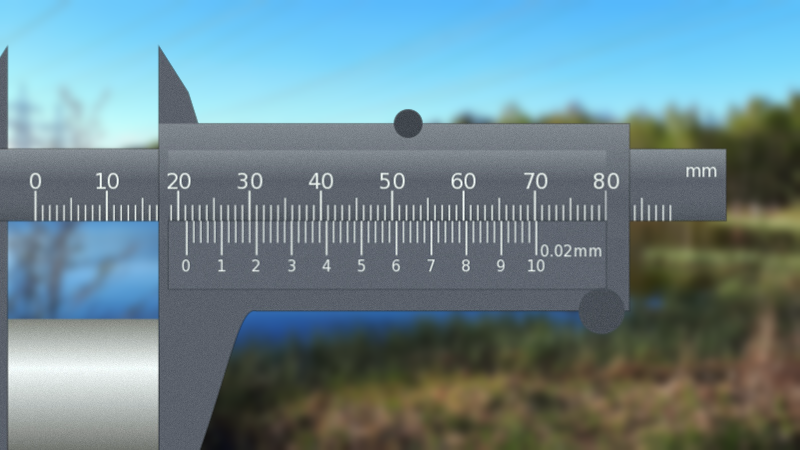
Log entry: 21.2 mm
